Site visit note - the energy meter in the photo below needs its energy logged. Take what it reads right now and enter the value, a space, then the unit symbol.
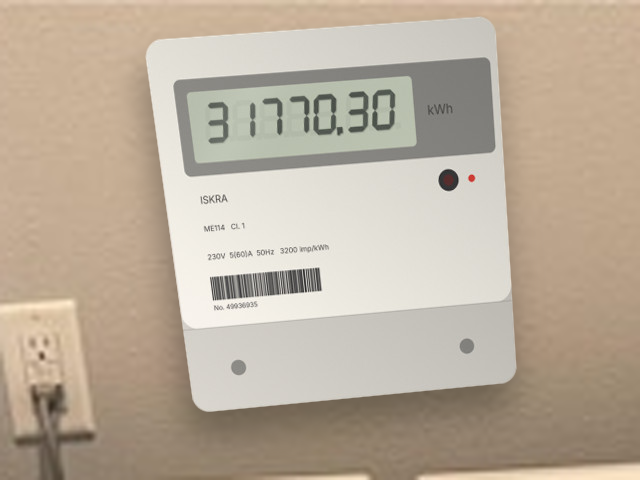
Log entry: 31770.30 kWh
